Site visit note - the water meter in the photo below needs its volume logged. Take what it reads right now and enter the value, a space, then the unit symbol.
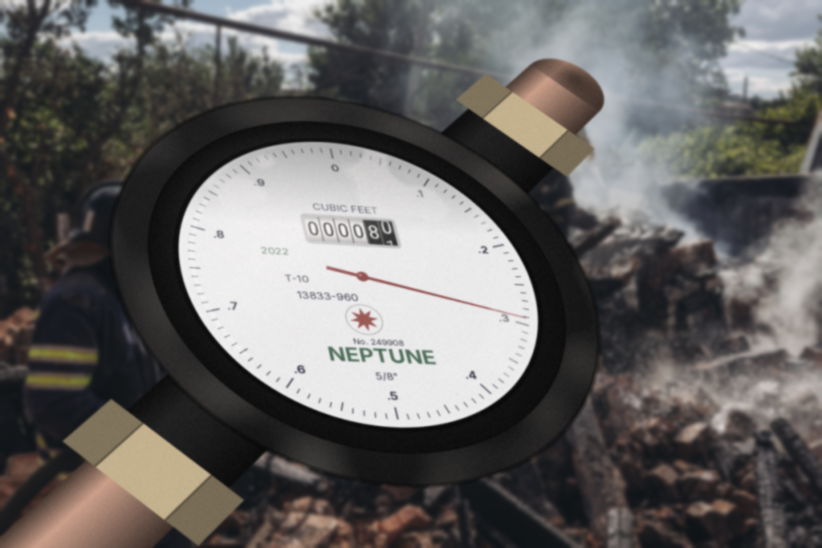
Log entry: 80.29 ft³
